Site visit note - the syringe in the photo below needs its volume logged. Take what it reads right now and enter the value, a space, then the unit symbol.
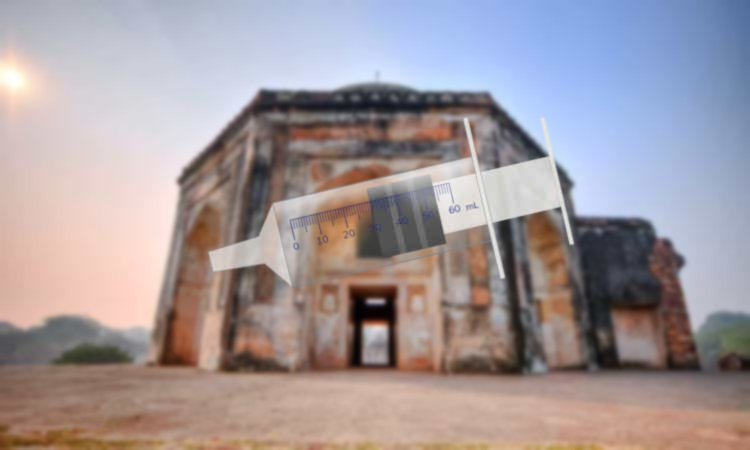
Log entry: 30 mL
